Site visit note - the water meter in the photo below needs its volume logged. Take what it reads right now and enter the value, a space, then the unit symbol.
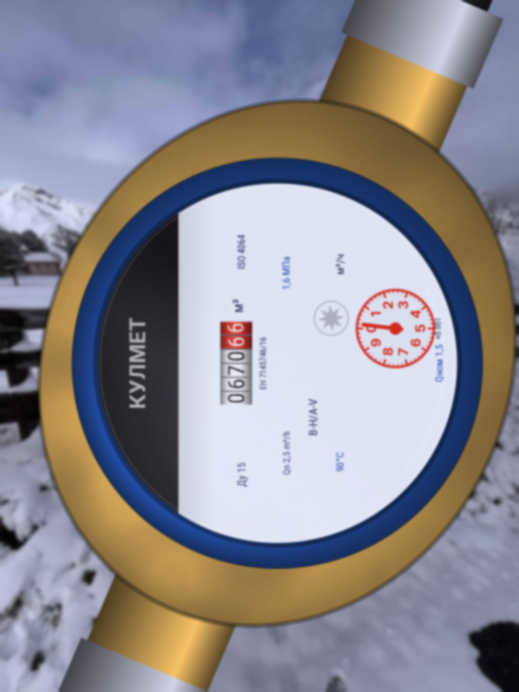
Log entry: 670.660 m³
